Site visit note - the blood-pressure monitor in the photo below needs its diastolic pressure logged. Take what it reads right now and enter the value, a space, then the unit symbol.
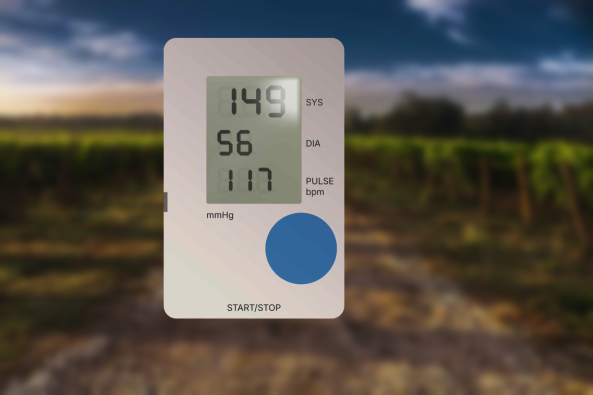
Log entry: 56 mmHg
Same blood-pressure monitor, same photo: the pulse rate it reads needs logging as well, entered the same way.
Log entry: 117 bpm
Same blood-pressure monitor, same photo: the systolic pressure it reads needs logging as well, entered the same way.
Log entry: 149 mmHg
